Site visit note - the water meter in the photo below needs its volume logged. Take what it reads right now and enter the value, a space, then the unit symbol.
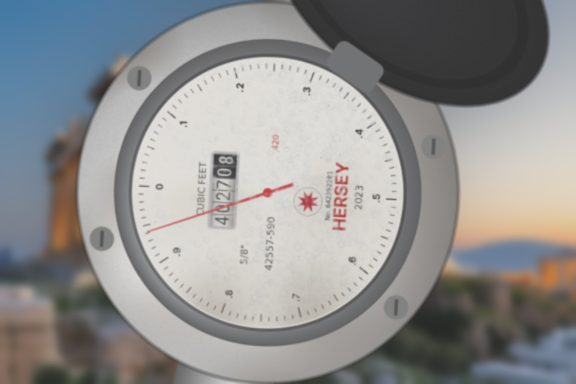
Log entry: 402707.94 ft³
